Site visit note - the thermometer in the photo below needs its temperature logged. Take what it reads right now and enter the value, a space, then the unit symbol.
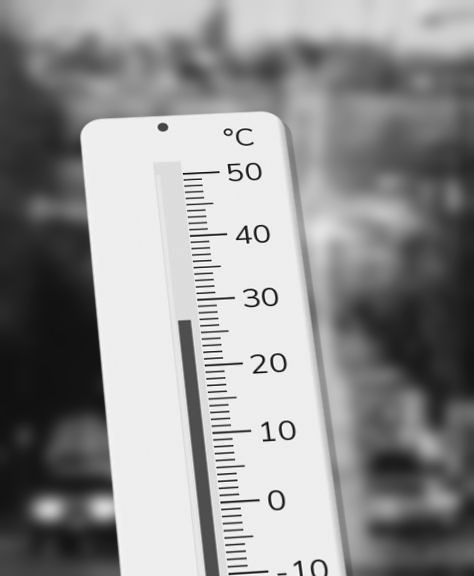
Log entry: 27 °C
